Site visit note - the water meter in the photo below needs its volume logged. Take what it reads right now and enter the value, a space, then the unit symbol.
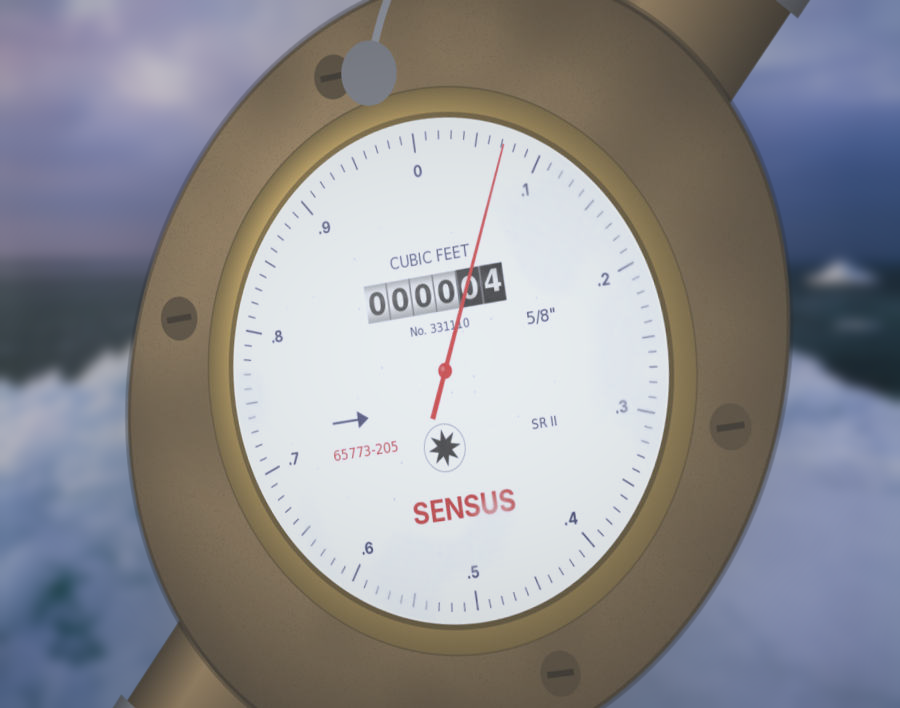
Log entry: 4.07 ft³
